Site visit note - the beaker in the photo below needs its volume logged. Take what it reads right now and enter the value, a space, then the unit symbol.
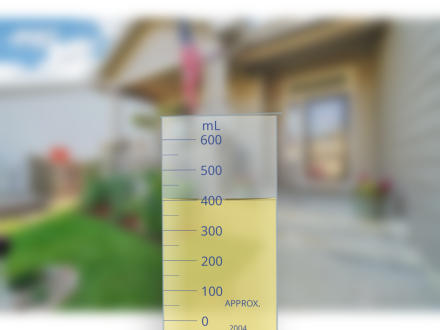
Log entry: 400 mL
